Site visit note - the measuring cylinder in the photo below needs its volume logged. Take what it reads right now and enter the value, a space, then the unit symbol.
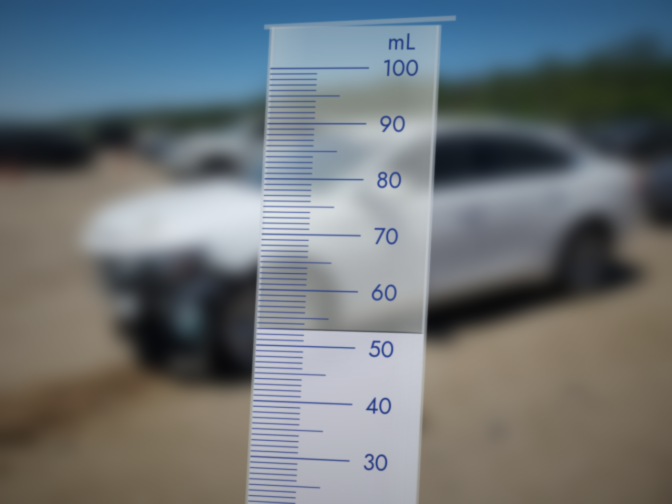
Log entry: 53 mL
